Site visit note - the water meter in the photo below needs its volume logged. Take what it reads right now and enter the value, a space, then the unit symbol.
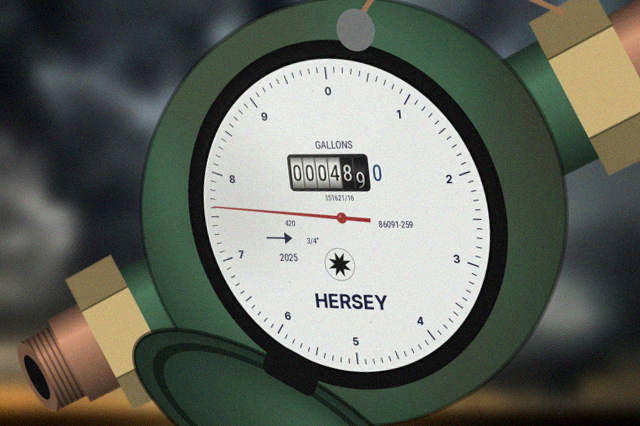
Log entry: 4887.6 gal
